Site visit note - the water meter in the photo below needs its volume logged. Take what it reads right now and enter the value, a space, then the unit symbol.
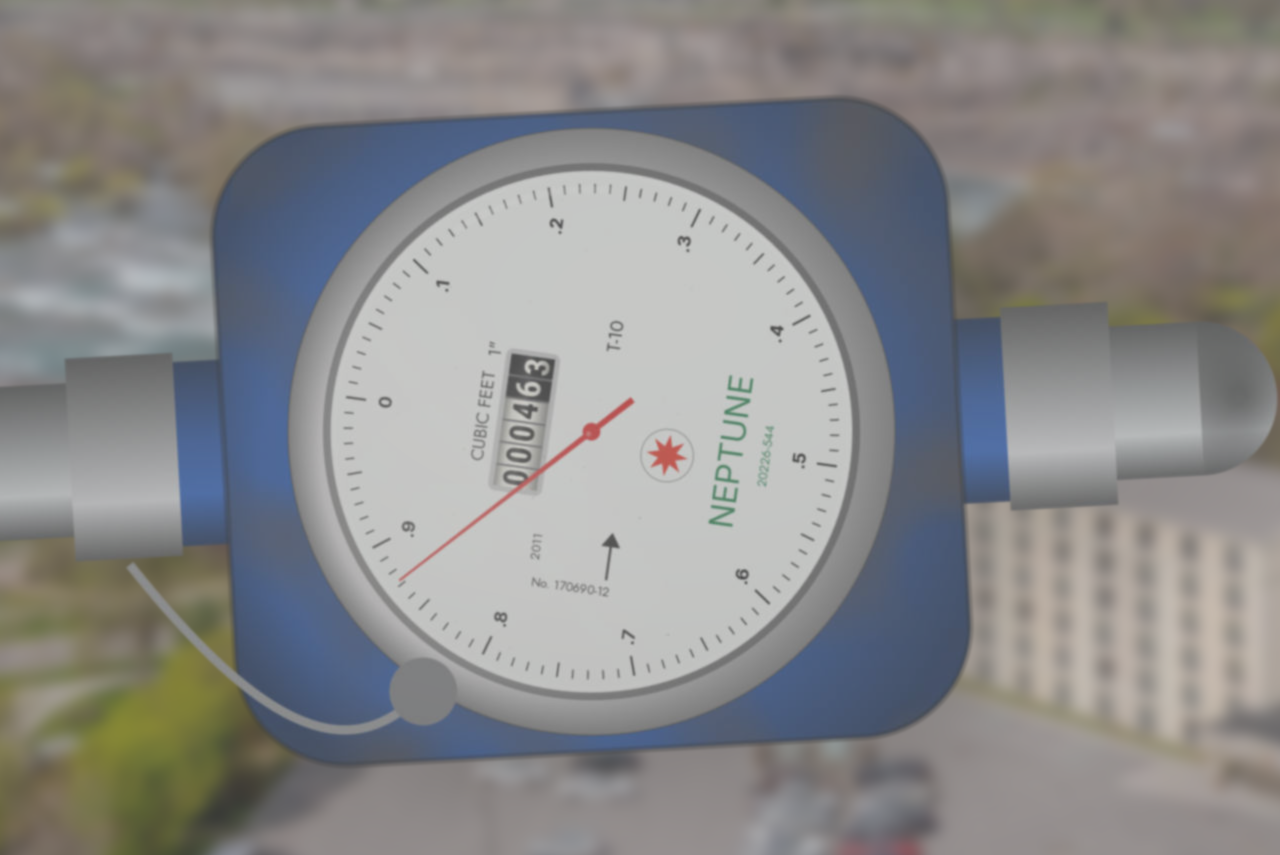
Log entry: 462.87 ft³
